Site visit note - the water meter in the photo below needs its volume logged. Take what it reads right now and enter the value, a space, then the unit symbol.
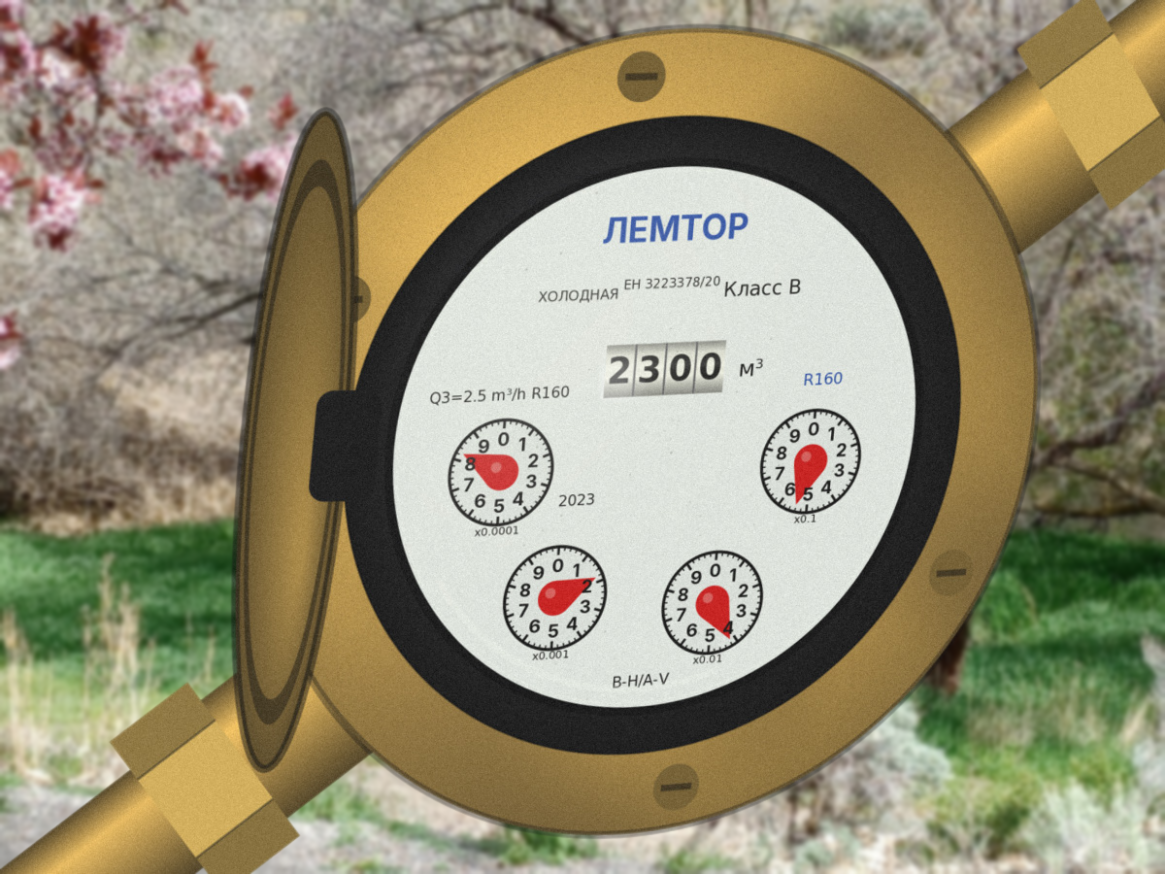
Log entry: 2300.5418 m³
